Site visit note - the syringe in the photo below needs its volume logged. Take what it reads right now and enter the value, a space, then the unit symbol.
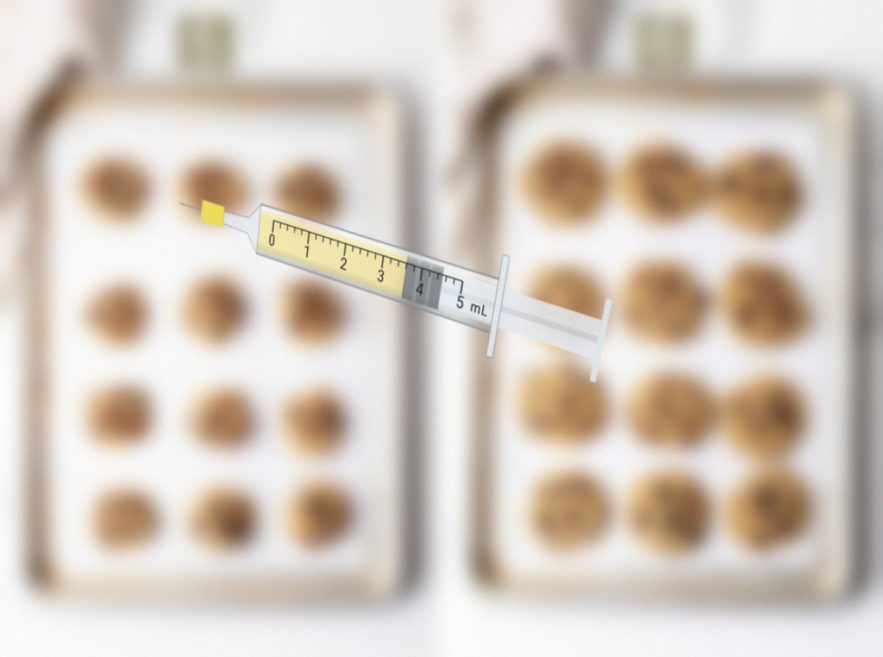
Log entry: 3.6 mL
